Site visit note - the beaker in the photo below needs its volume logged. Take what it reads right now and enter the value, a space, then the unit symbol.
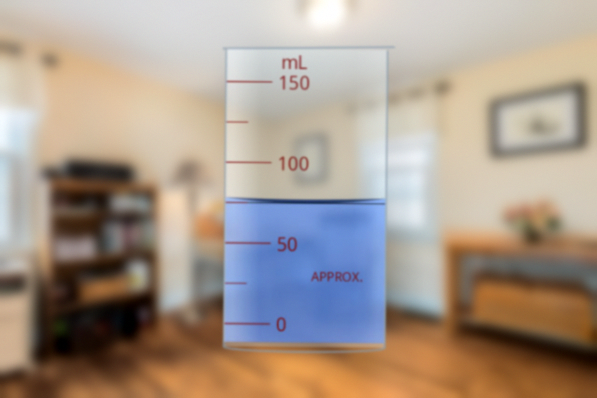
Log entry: 75 mL
